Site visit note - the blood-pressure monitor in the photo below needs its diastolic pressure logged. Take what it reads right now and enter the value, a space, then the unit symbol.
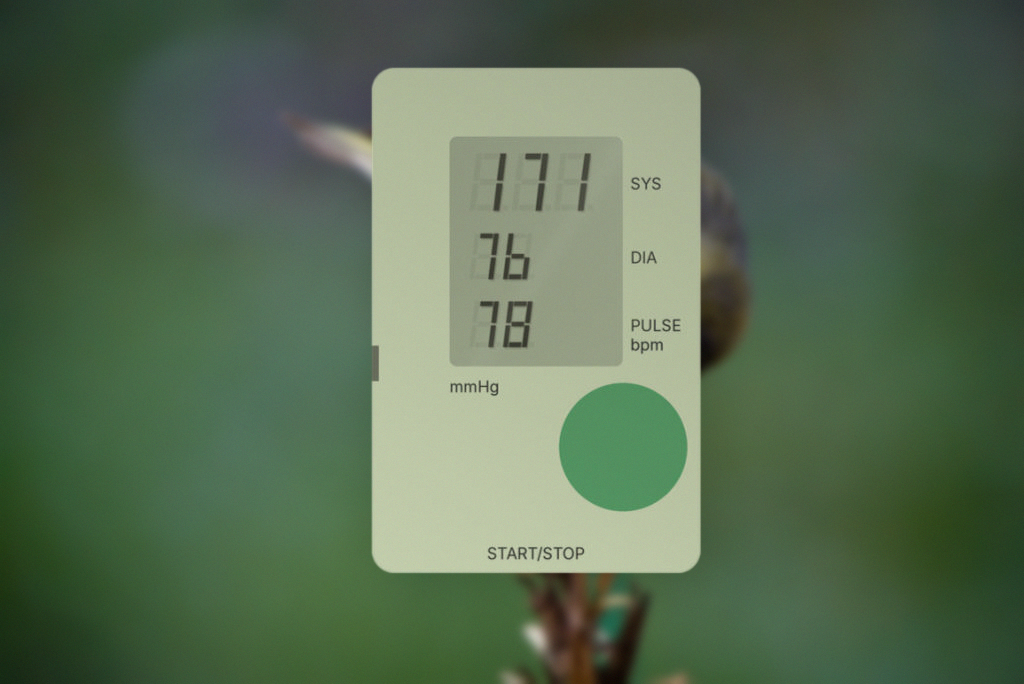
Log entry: 76 mmHg
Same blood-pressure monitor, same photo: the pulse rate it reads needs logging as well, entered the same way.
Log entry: 78 bpm
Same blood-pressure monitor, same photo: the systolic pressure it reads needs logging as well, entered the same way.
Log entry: 171 mmHg
